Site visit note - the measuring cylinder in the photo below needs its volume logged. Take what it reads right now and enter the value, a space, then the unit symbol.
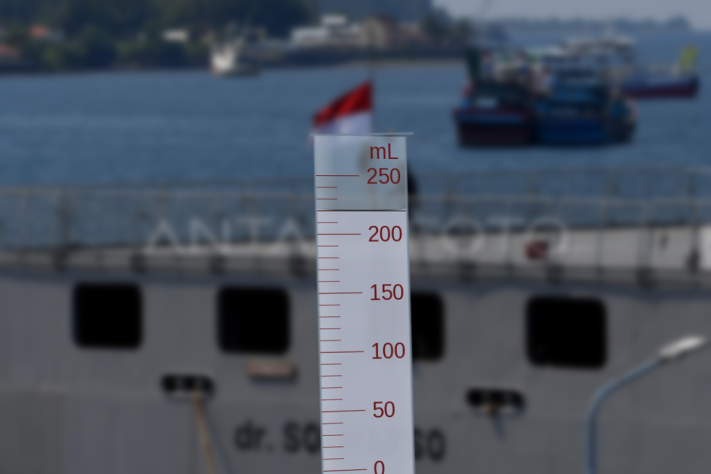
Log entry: 220 mL
